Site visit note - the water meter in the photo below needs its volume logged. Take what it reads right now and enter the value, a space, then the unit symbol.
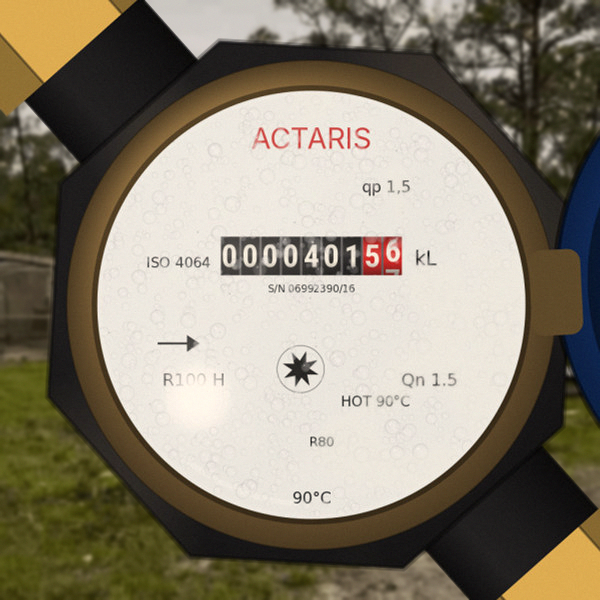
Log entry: 401.56 kL
